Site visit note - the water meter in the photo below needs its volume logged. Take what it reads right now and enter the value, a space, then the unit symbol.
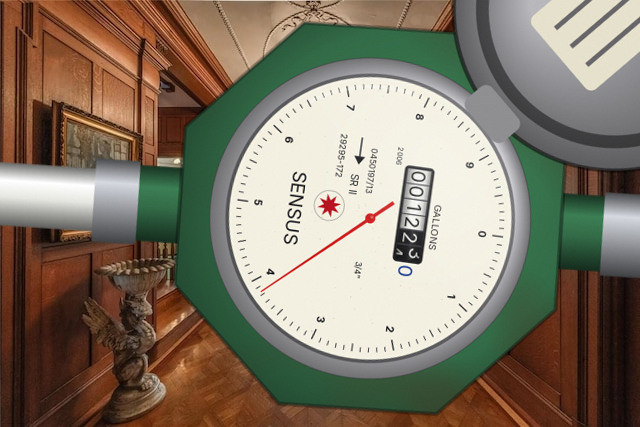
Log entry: 12233.8 gal
